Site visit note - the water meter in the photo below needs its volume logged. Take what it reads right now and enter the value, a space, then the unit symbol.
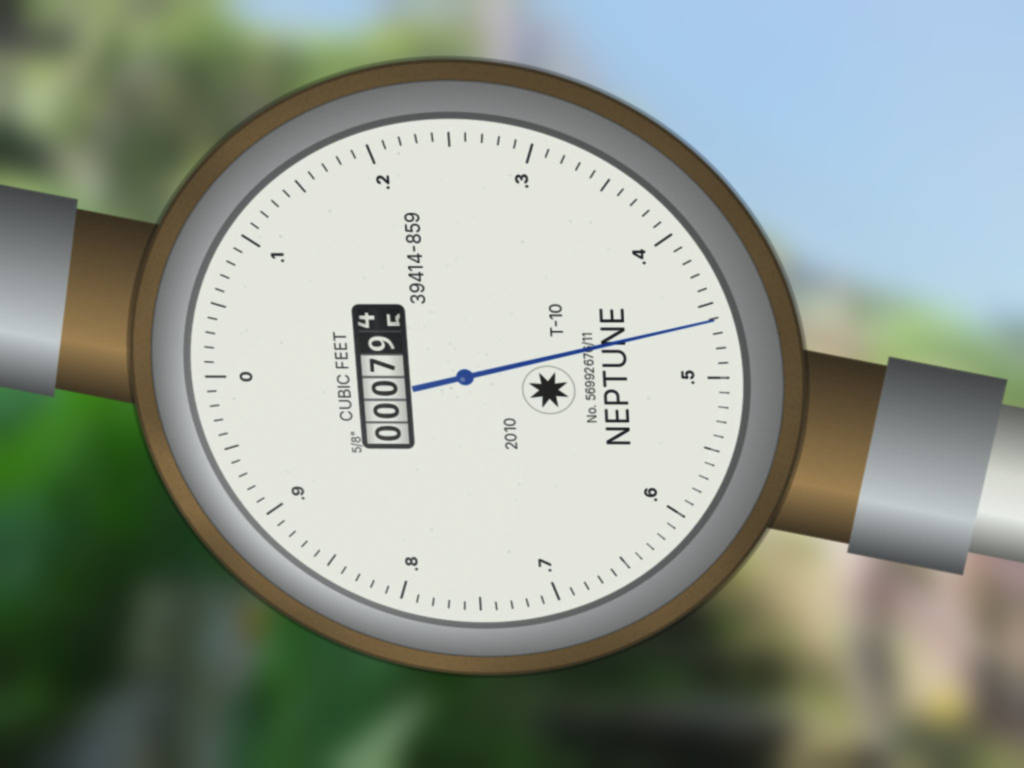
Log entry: 794.46 ft³
